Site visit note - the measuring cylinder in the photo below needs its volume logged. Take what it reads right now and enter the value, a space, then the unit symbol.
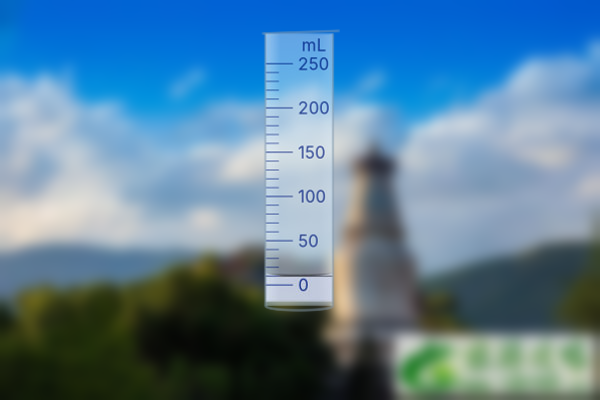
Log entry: 10 mL
